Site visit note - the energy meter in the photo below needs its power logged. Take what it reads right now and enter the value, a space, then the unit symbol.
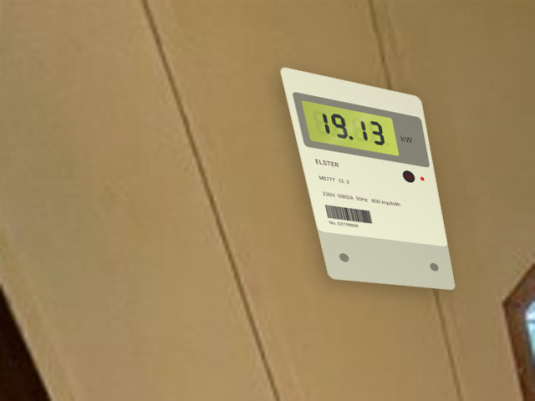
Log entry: 19.13 kW
